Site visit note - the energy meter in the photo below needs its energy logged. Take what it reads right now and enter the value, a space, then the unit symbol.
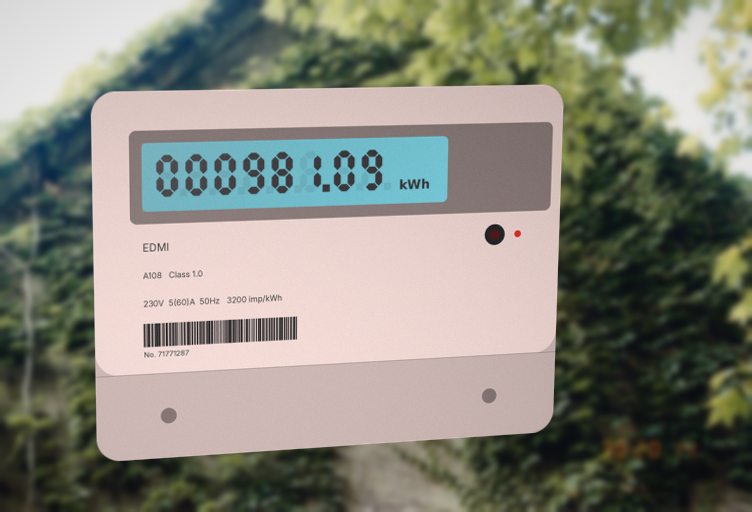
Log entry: 981.09 kWh
